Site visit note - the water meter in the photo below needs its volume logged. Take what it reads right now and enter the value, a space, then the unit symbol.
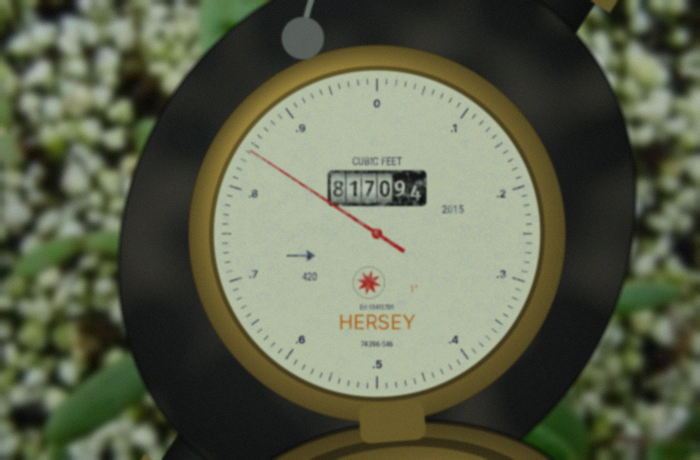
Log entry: 817093.84 ft³
